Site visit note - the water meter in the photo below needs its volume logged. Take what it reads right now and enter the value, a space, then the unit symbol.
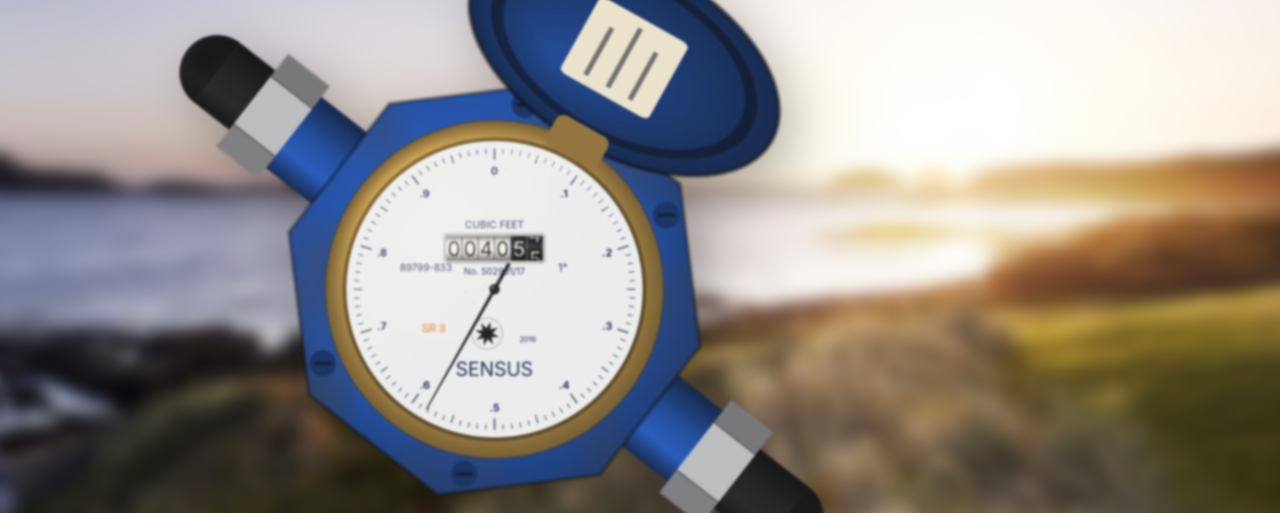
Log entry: 4054.58 ft³
